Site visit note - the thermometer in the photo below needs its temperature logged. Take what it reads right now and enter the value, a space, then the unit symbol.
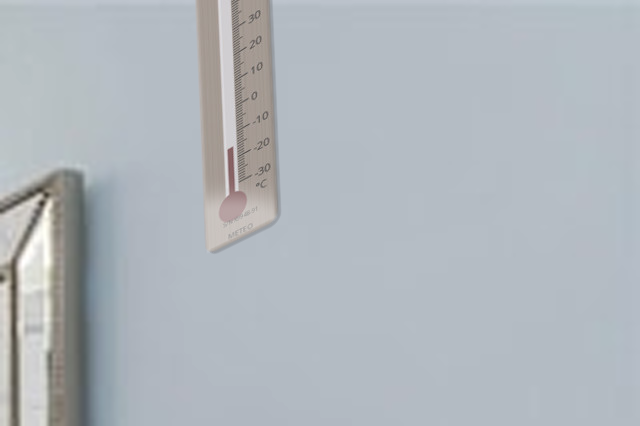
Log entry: -15 °C
